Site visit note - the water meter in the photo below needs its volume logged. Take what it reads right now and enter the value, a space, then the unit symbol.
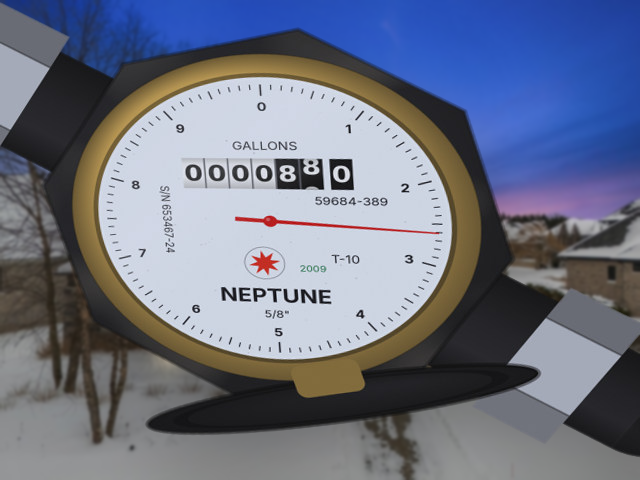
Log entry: 882.6 gal
